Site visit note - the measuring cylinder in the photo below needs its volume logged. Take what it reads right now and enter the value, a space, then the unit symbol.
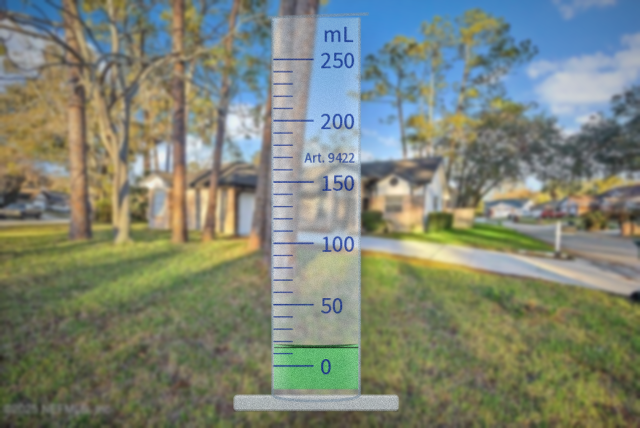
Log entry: 15 mL
